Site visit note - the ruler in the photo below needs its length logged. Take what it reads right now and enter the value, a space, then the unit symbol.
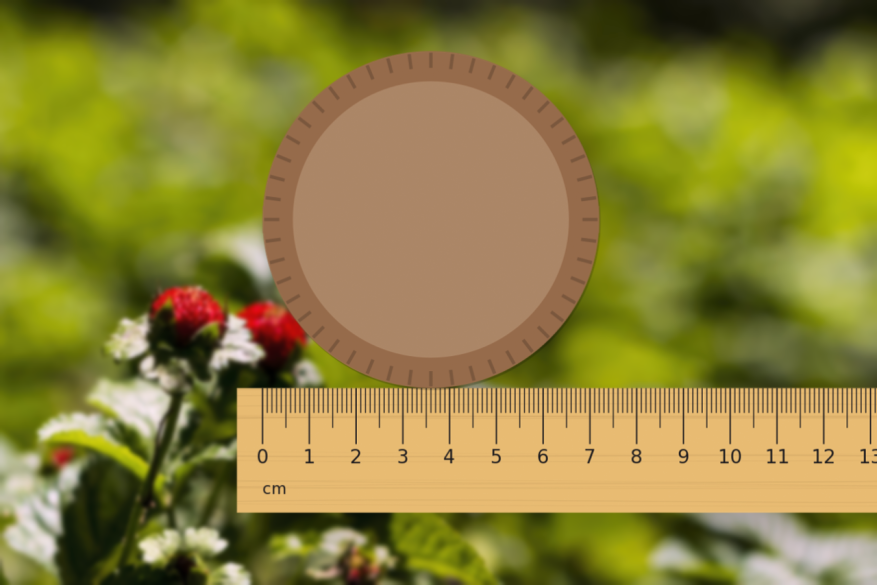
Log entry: 7.2 cm
